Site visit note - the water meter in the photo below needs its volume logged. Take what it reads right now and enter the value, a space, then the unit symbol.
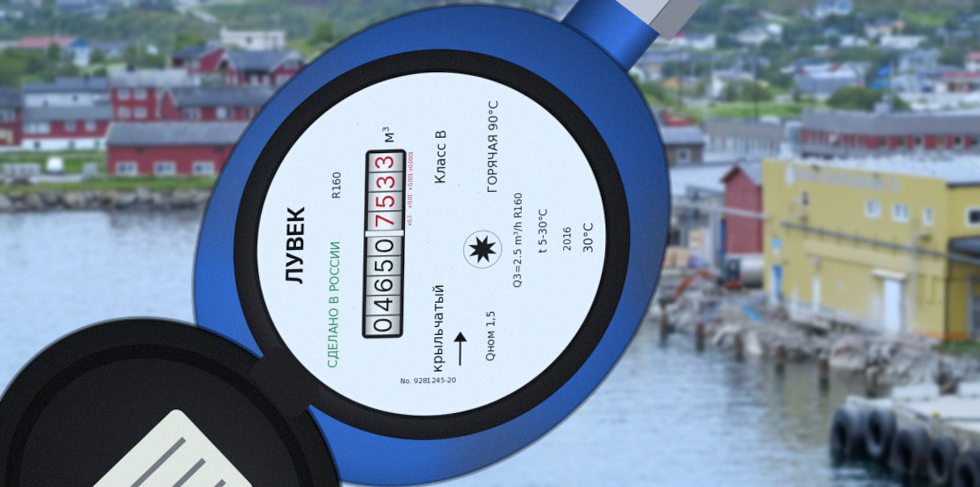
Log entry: 4650.7533 m³
